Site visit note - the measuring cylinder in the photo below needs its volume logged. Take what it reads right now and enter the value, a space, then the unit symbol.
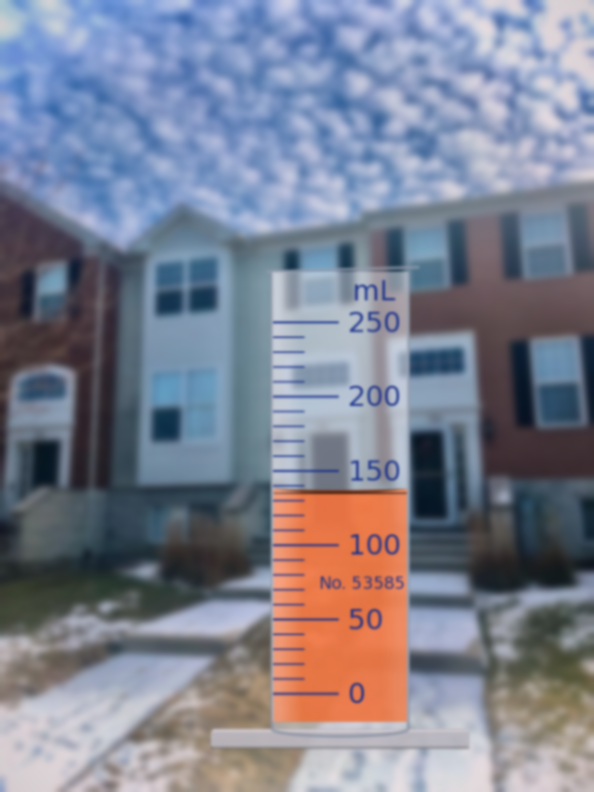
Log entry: 135 mL
